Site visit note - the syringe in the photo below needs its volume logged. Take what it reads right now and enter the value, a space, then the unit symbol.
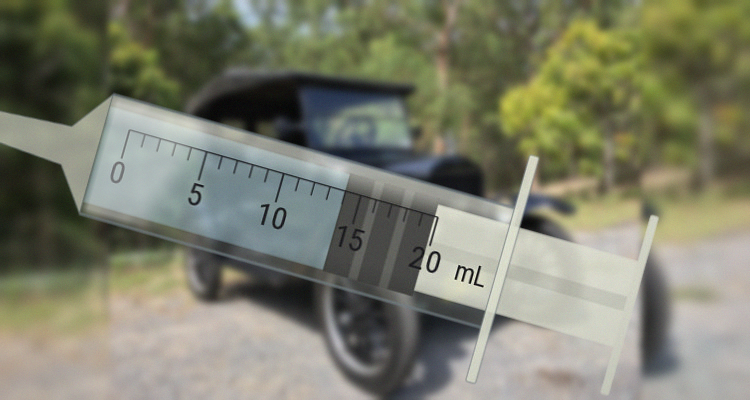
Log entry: 14 mL
